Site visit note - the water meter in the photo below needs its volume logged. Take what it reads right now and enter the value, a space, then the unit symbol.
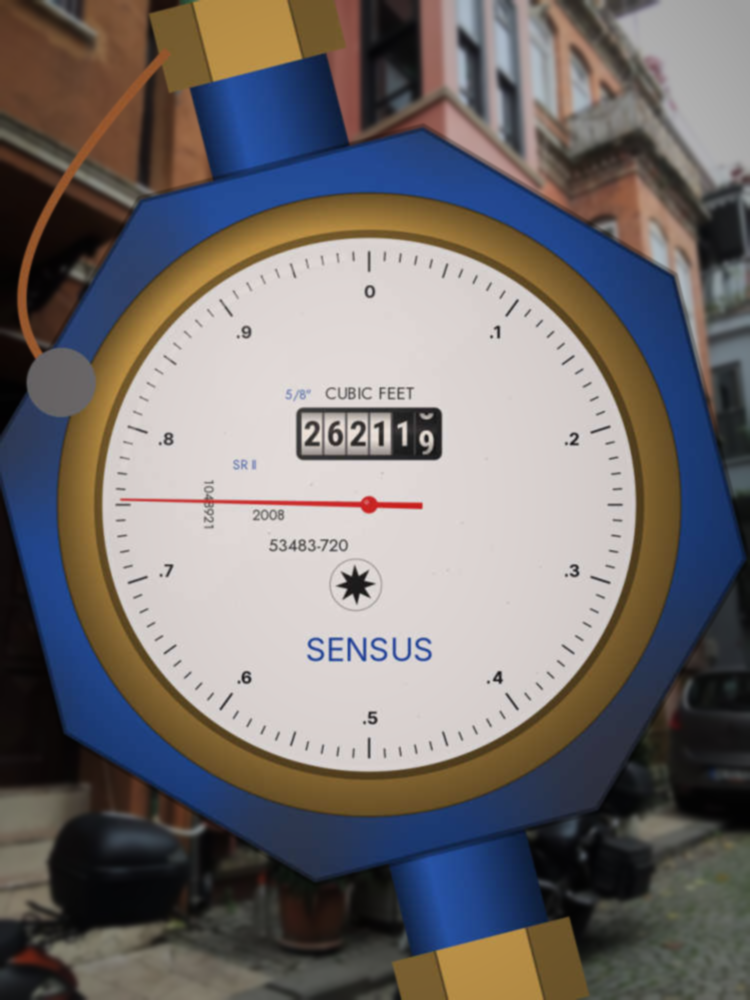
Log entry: 262118.75 ft³
